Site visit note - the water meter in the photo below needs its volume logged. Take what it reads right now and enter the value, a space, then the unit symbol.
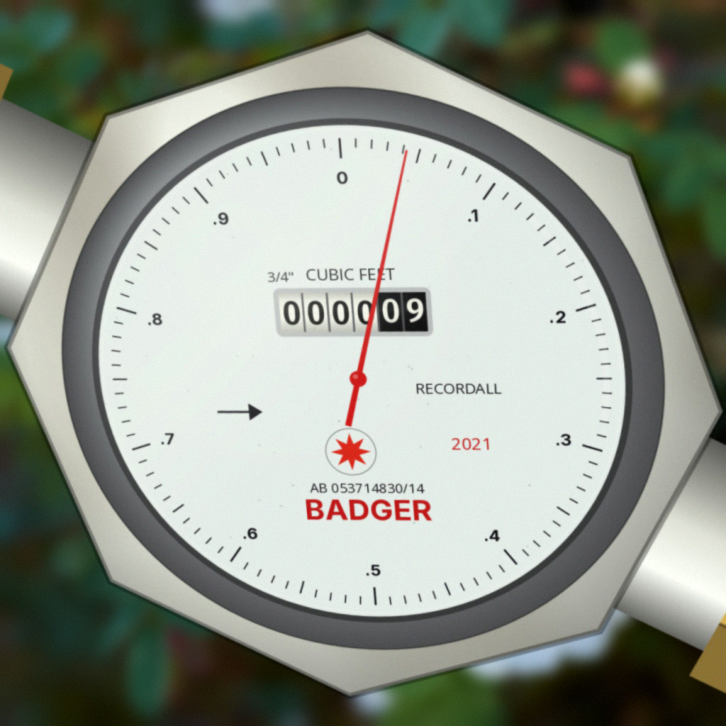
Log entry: 9.04 ft³
